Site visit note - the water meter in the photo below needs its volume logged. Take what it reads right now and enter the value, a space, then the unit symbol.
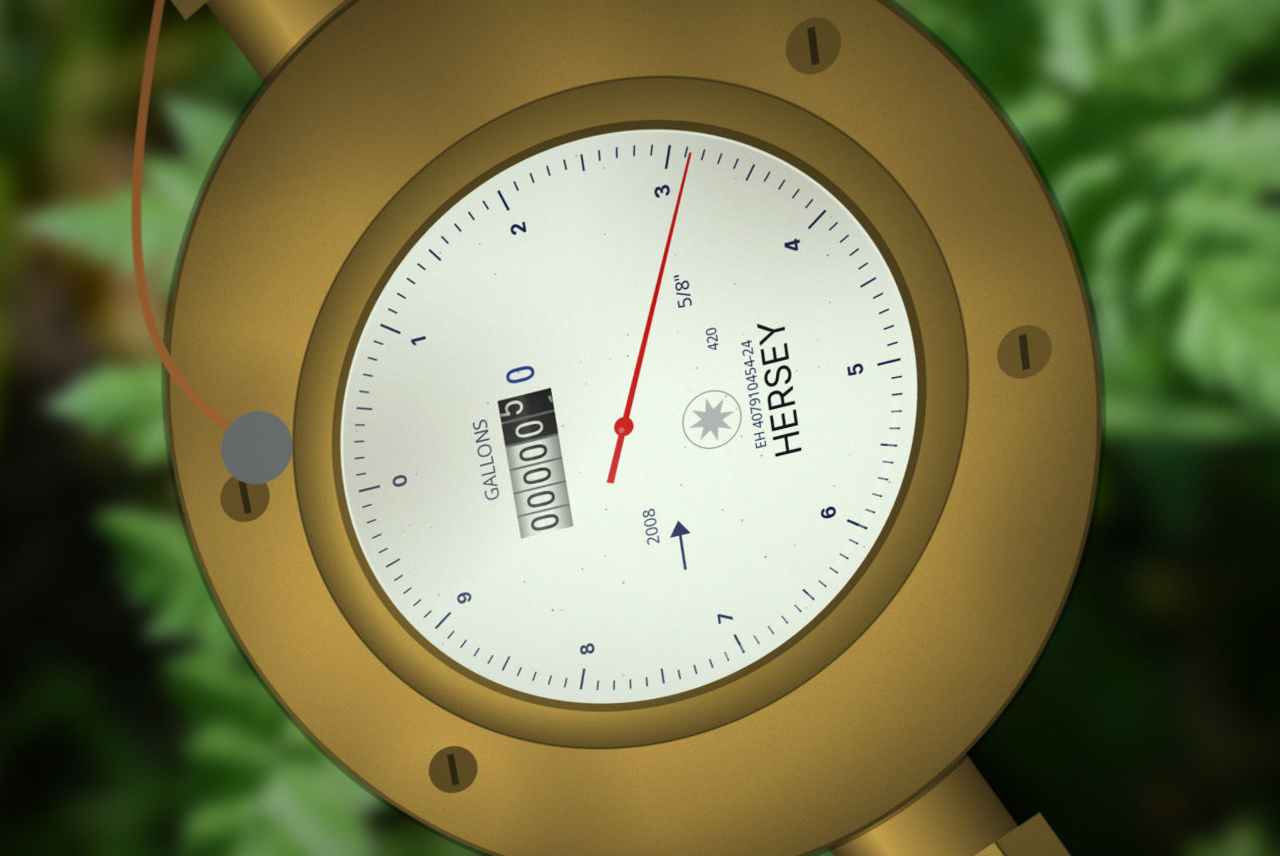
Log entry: 53.1 gal
